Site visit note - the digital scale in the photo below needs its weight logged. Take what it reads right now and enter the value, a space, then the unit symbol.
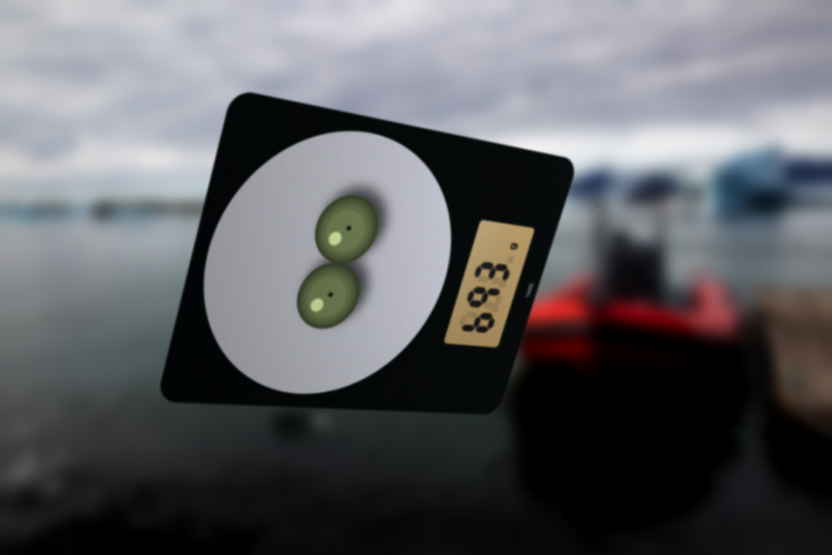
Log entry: 693 g
